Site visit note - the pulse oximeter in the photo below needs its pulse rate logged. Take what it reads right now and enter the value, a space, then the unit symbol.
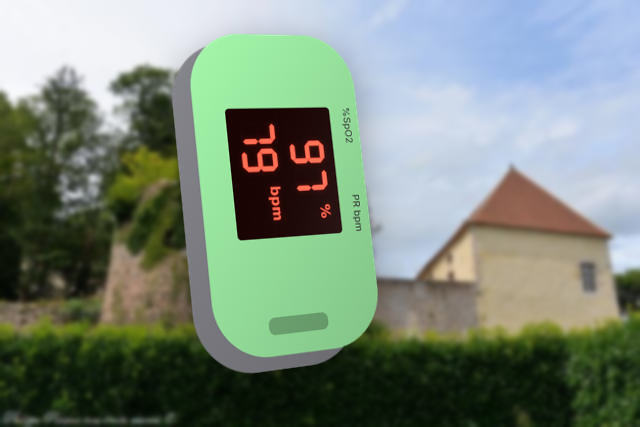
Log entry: 79 bpm
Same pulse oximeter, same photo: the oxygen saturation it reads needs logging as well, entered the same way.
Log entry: 97 %
